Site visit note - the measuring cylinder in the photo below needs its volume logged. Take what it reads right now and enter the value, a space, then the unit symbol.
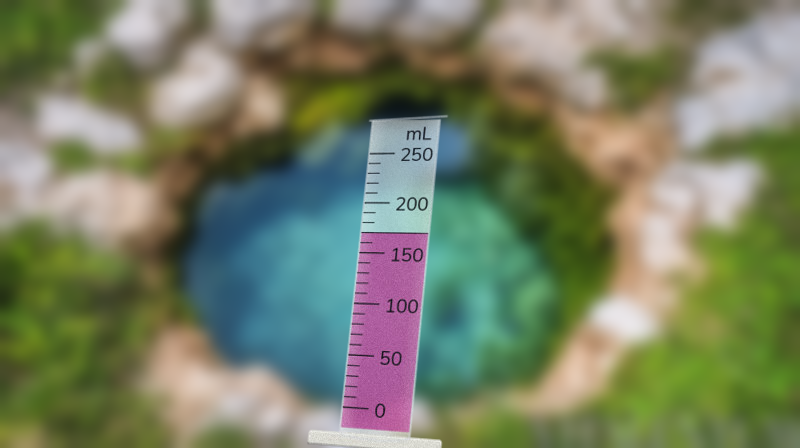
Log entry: 170 mL
